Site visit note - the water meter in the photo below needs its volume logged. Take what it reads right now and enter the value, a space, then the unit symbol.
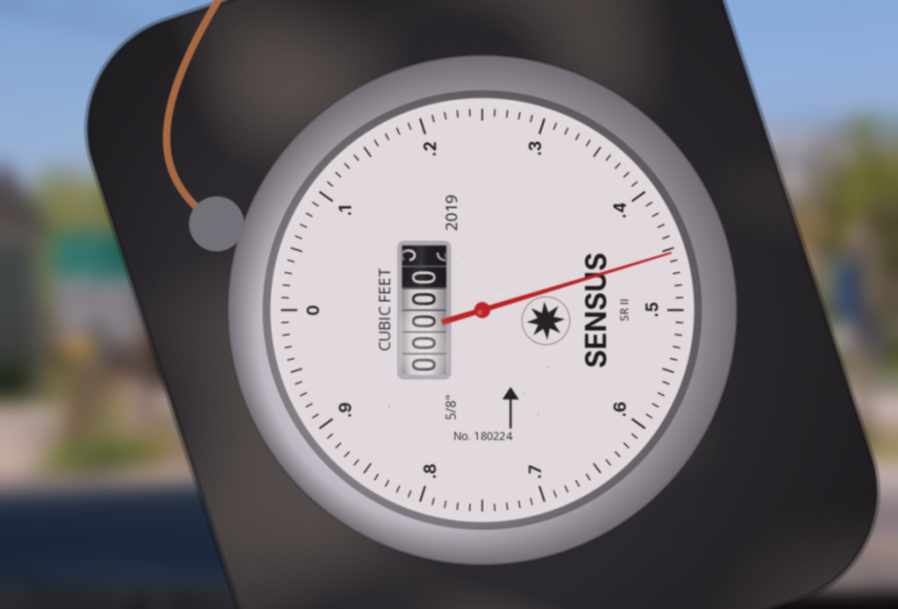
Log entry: 5.45 ft³
